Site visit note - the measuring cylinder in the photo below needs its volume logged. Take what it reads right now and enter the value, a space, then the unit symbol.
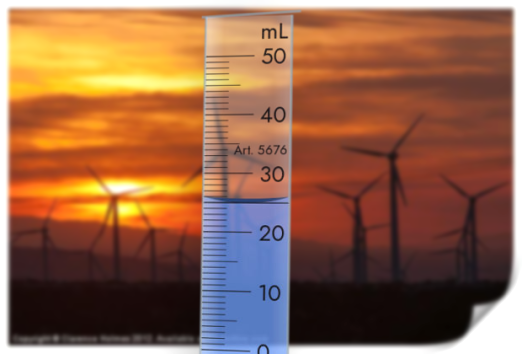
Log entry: 25 mL
